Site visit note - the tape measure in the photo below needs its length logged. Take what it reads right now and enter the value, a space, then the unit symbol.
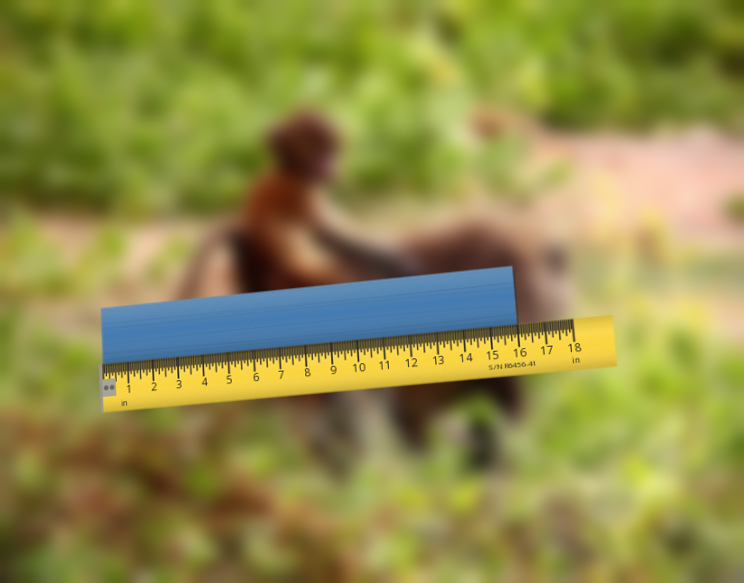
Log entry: 16 in
